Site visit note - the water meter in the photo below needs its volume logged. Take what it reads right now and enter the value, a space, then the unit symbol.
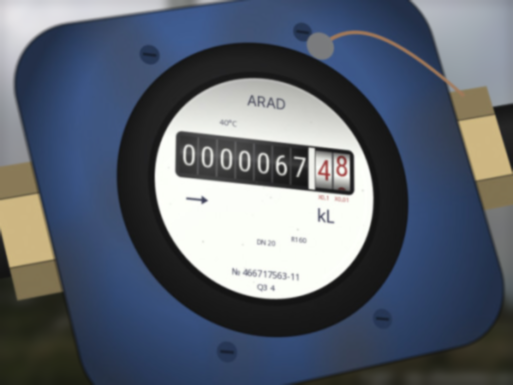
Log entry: 67.48 kL
